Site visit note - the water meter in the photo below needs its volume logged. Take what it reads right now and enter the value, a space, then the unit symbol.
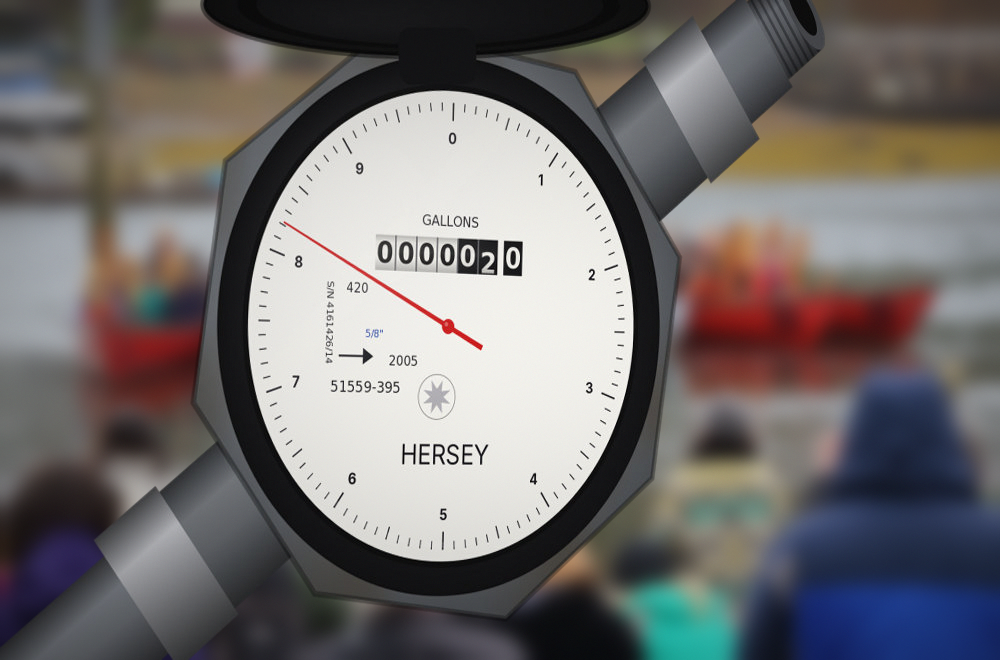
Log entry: 18.2 gal
